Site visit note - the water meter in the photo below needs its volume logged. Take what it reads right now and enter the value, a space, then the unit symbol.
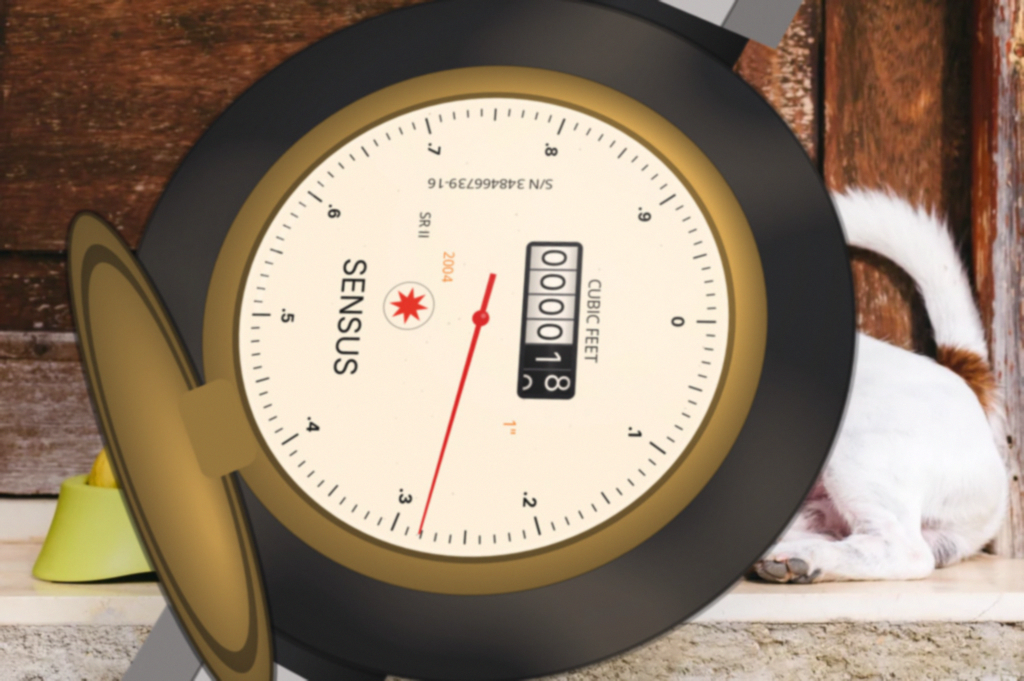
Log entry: 18.28 ft³
